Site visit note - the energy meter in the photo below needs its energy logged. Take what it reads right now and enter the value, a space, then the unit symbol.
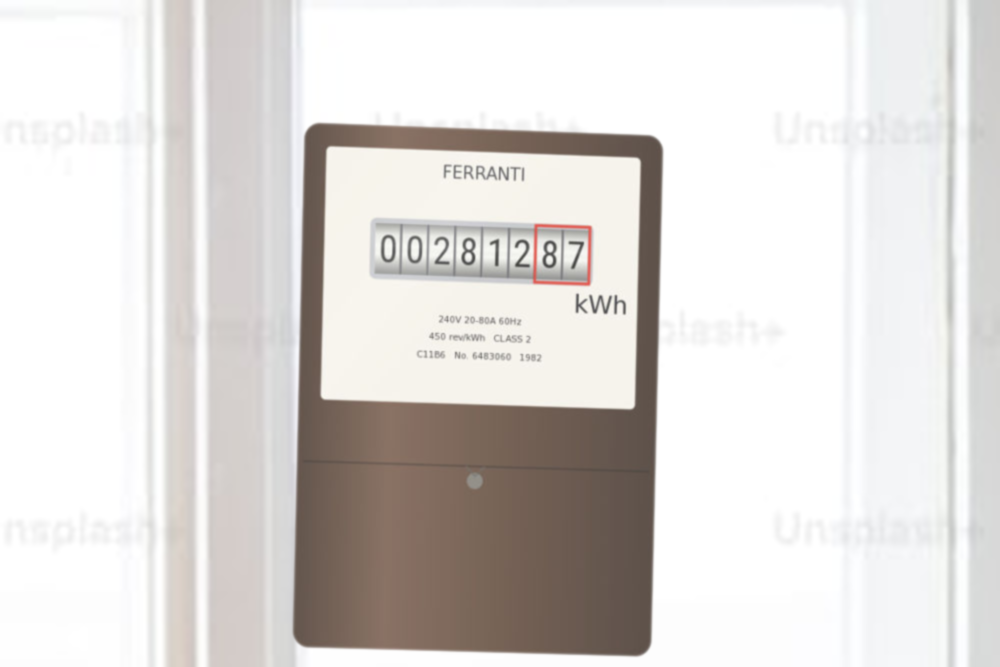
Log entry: 2812.87 kWh
